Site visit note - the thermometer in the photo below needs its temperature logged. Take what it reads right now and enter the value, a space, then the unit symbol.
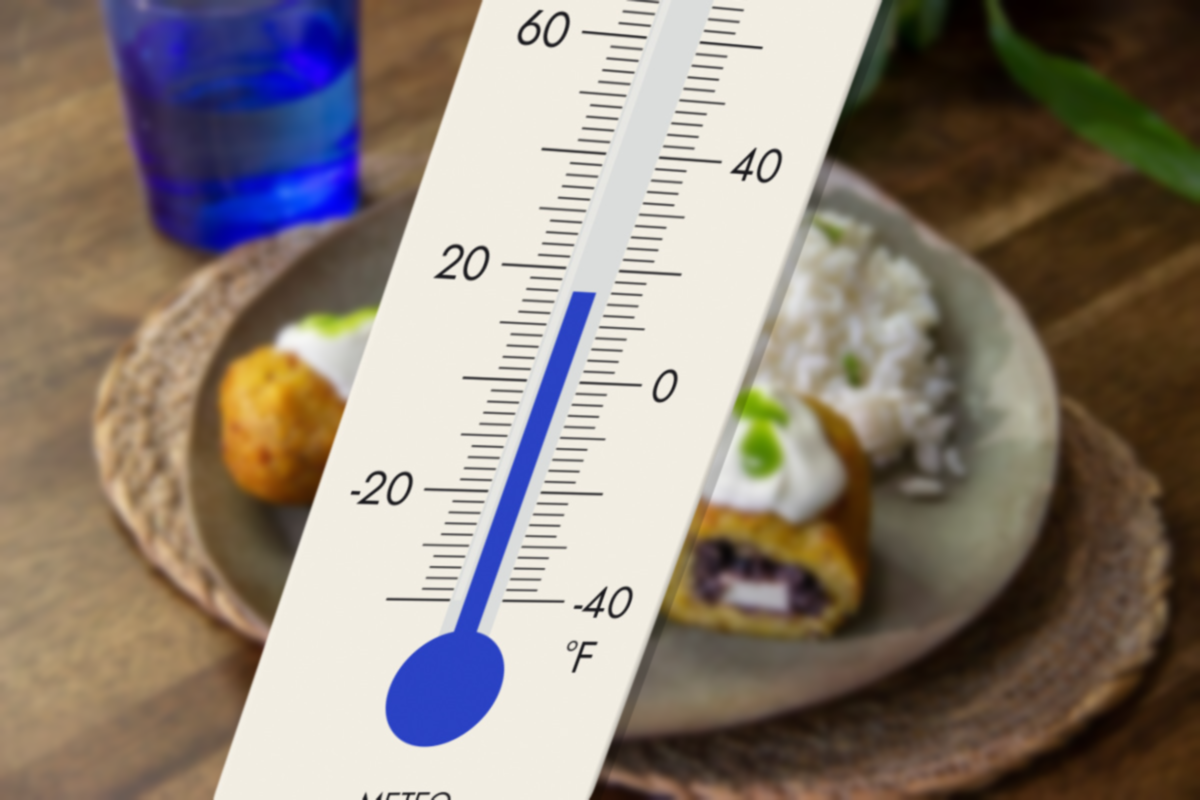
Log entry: 16 °F
